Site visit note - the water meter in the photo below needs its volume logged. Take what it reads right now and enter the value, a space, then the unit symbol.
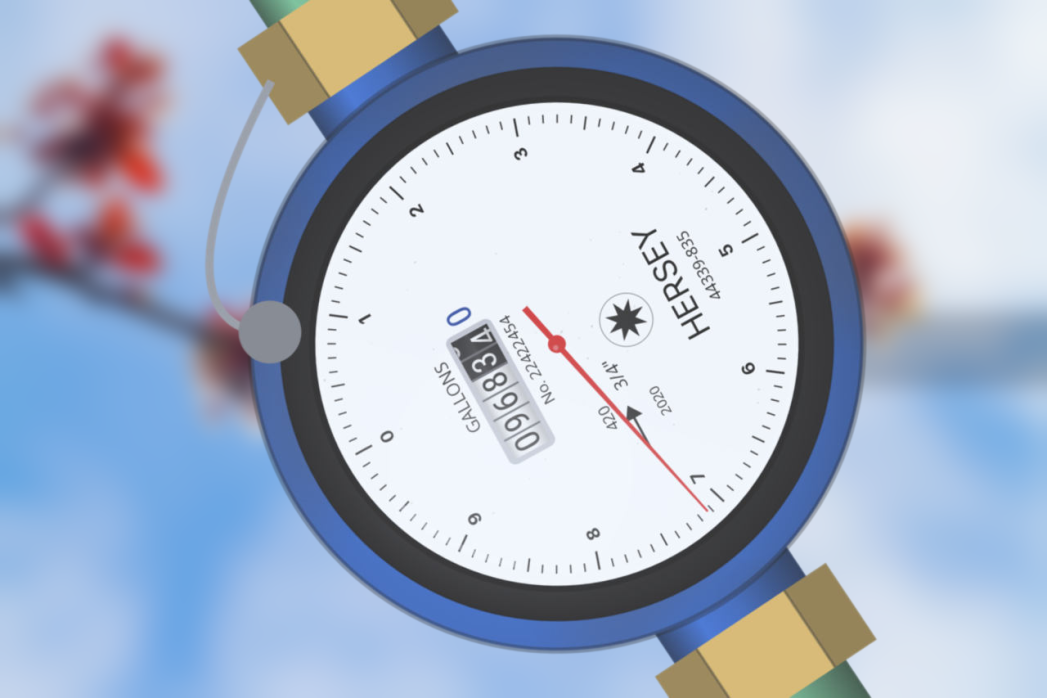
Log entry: 968337.1 gal
